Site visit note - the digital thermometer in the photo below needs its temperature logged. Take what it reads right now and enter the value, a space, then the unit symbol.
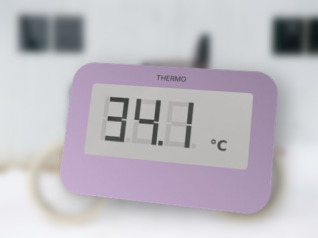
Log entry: 34.1 °C
